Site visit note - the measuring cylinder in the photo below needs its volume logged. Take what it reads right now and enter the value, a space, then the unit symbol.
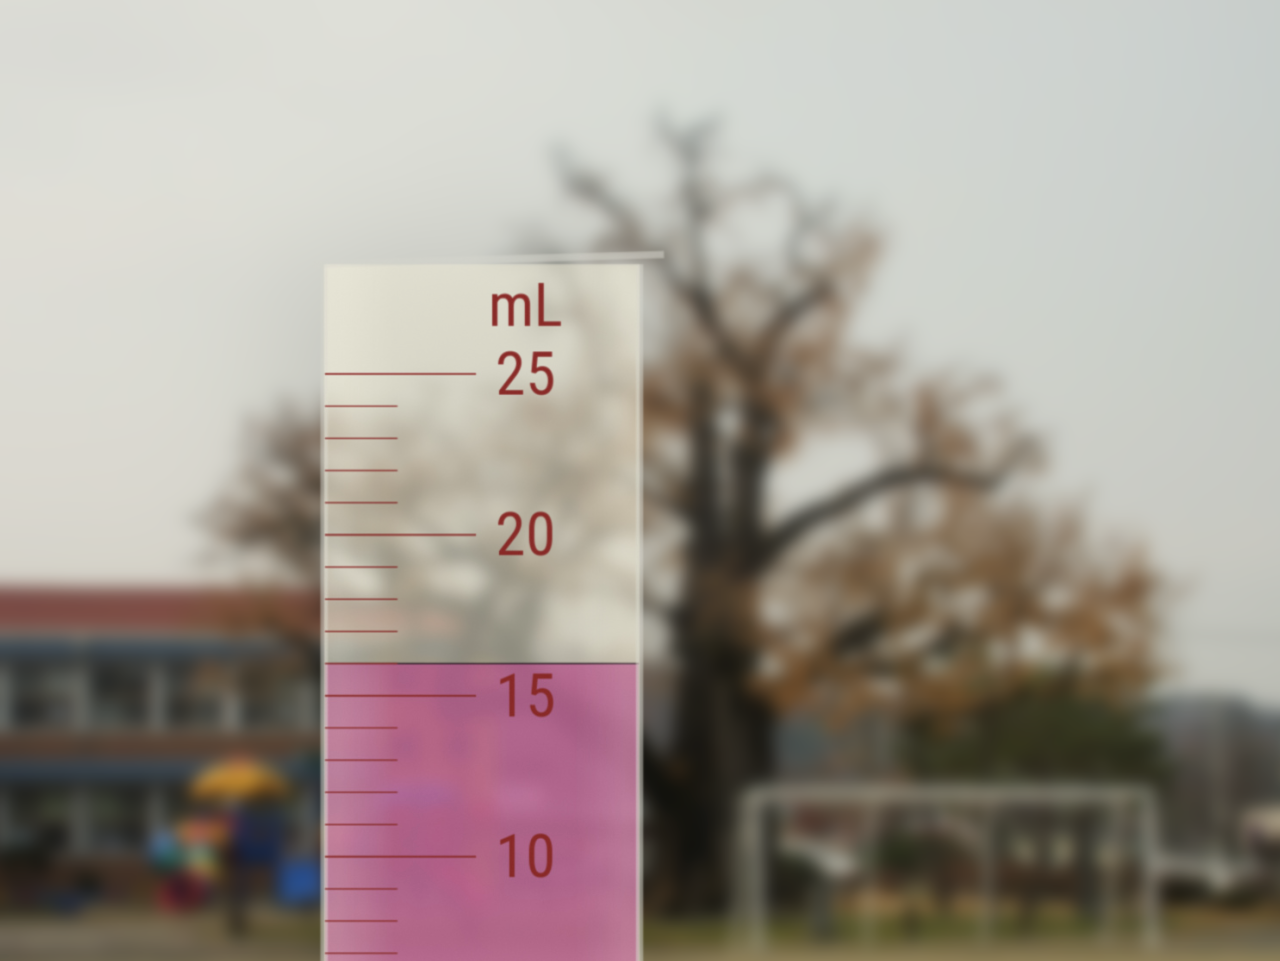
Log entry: 16 mL
